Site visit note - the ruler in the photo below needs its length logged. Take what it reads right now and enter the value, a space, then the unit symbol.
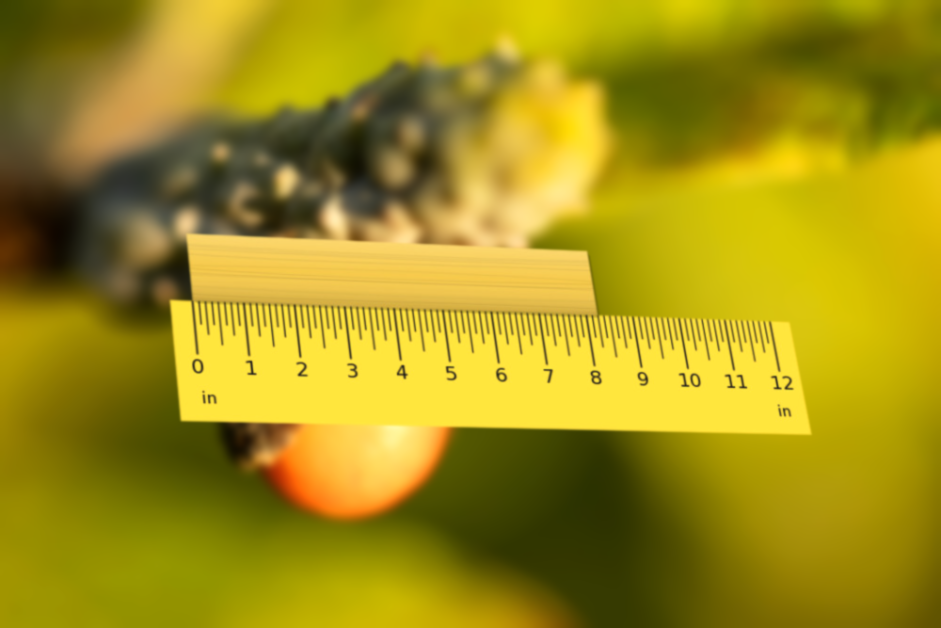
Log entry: 8.25 in
